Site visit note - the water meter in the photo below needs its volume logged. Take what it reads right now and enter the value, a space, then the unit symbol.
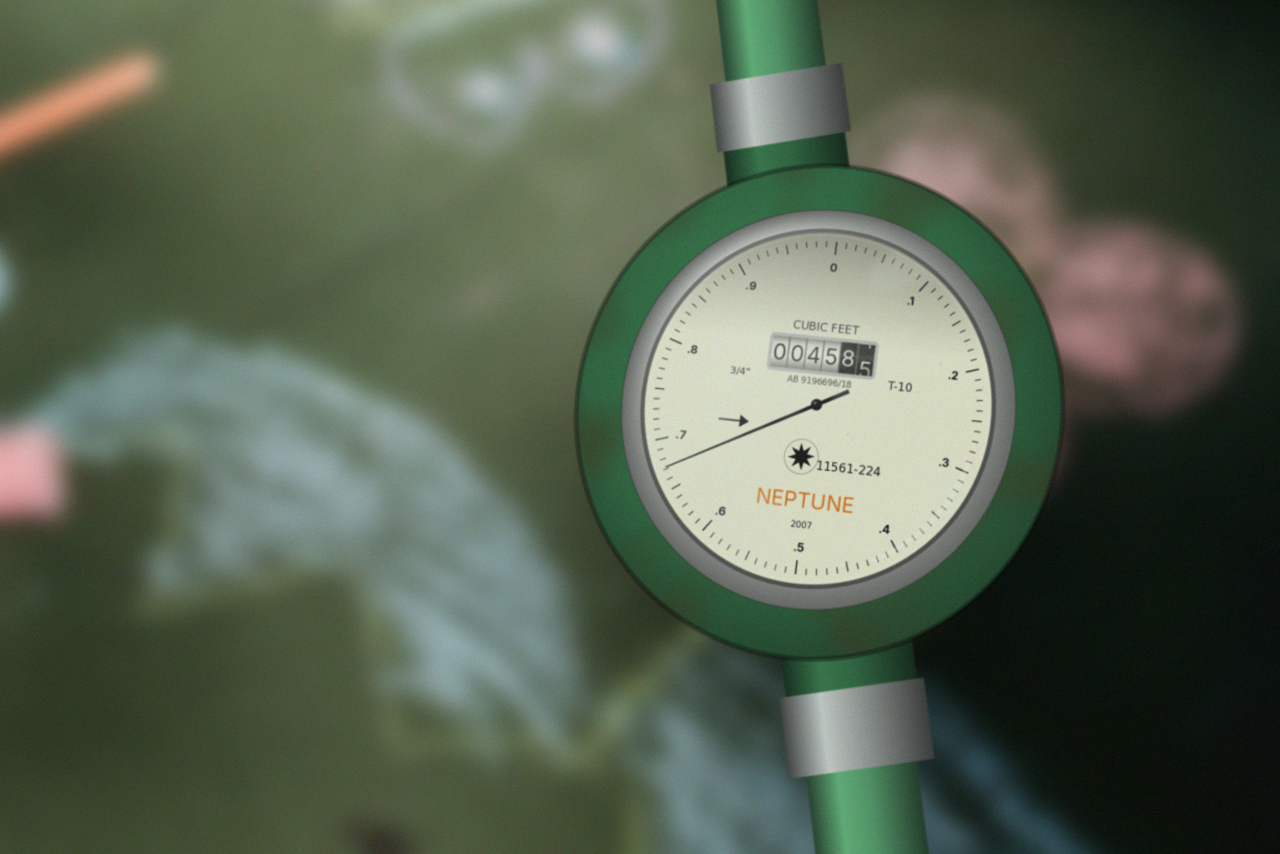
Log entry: 4584.67 ft³
